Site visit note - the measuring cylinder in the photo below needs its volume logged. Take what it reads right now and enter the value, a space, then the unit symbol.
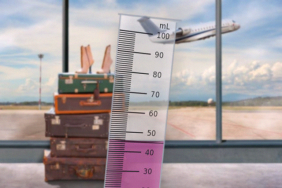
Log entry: 45 mL
